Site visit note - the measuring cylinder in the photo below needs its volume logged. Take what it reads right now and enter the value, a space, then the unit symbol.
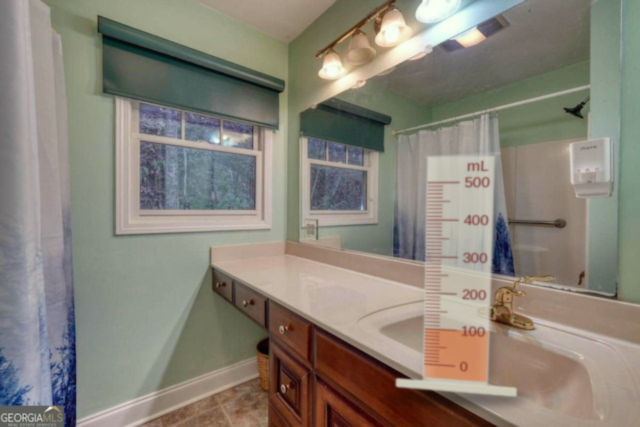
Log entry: 100 mL
